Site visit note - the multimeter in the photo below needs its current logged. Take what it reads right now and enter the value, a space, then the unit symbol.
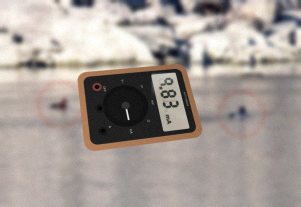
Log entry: 9.83 mA
